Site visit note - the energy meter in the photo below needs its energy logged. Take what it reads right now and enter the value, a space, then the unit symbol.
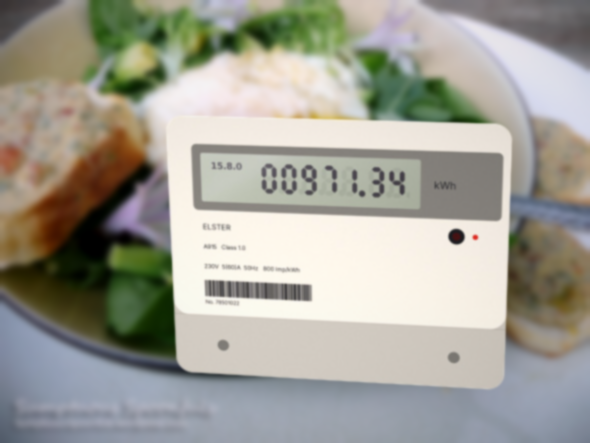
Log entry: 971.34 kWh
